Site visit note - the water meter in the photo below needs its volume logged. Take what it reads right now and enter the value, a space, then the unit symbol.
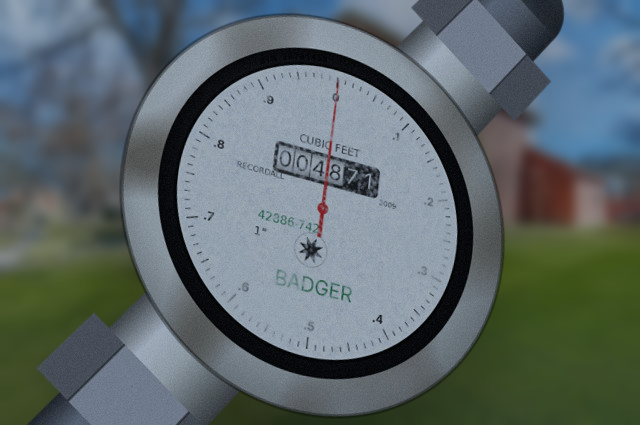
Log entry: 4871.00 ft³
